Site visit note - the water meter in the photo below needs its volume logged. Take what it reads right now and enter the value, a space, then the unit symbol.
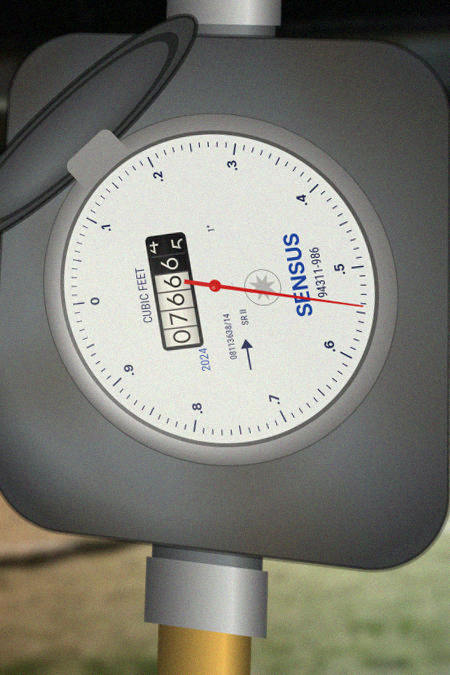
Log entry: 76664.54 ft³
